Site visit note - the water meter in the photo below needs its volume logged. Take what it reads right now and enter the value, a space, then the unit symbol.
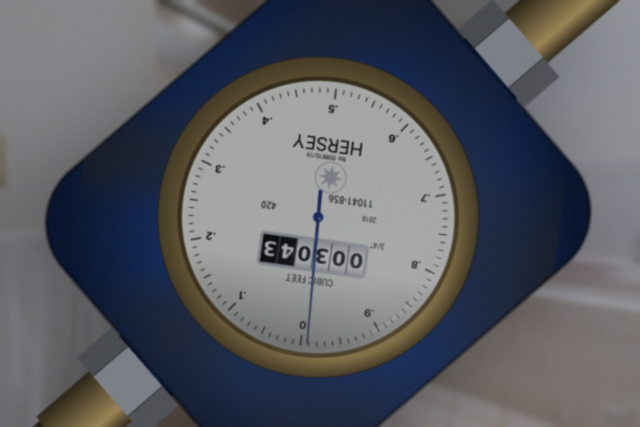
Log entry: 3042.99 ft³
